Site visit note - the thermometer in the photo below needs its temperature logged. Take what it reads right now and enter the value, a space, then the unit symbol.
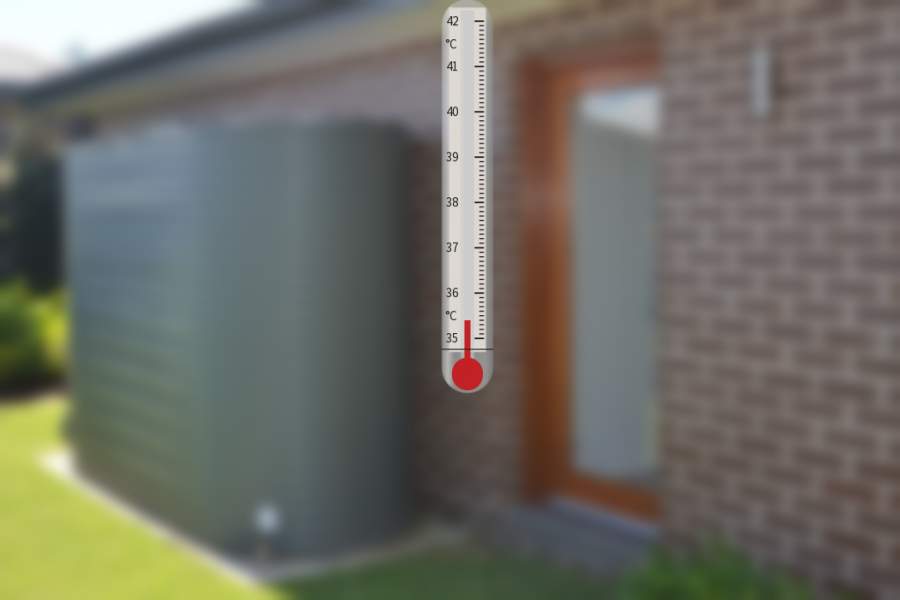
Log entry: 35.4 °C
